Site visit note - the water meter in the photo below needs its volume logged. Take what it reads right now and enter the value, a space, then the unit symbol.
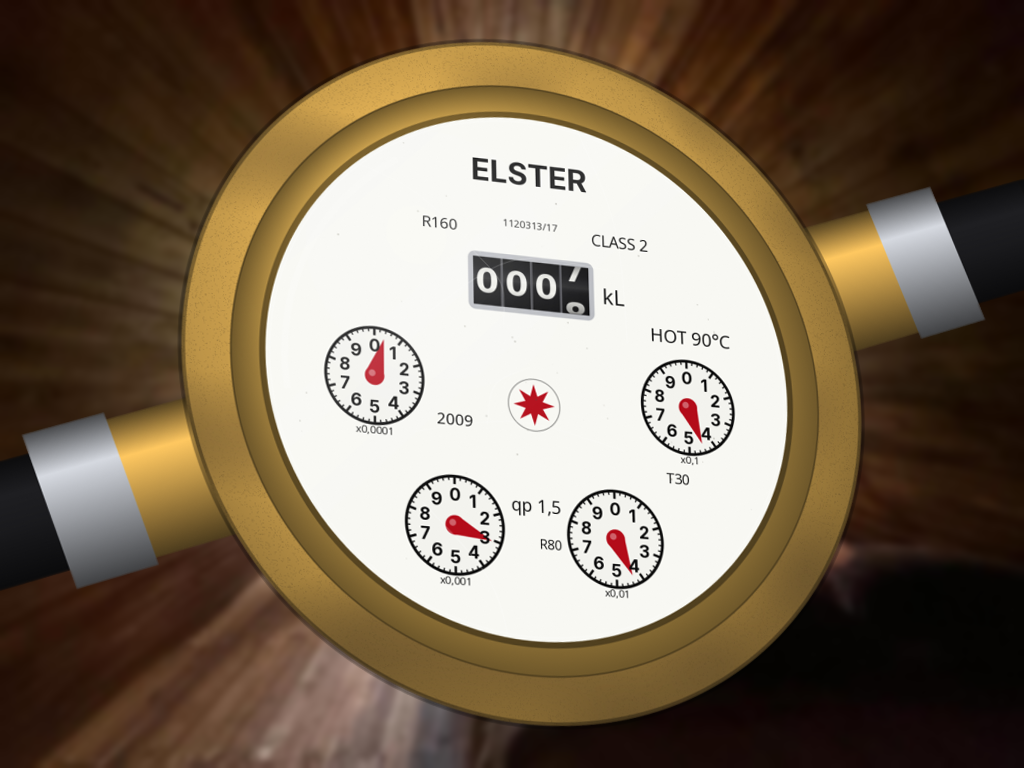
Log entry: 7.4430 kL
